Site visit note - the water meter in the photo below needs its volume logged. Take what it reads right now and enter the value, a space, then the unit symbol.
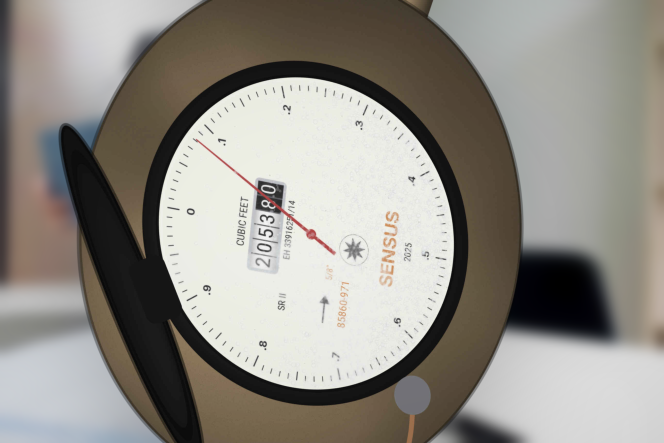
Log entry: 205380.08 ft³
